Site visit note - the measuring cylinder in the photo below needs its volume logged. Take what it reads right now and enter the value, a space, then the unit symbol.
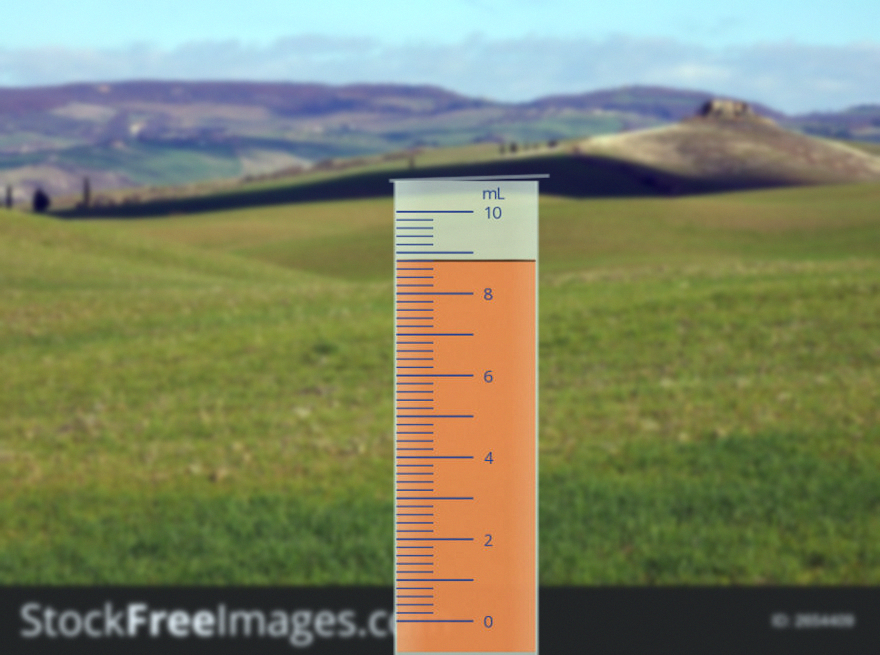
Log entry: 8.8 mL
